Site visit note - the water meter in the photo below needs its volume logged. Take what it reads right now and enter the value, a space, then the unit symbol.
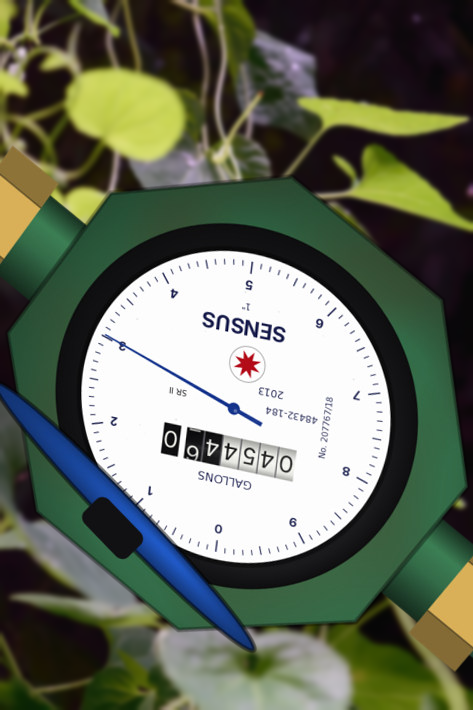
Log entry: 454463.0 gal
